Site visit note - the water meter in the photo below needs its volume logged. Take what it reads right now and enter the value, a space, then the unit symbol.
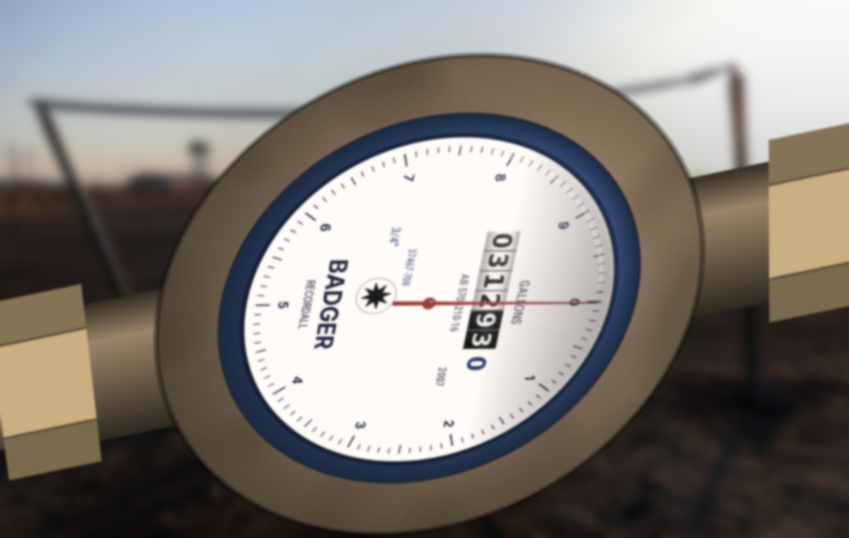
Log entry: 312930.0 gal
